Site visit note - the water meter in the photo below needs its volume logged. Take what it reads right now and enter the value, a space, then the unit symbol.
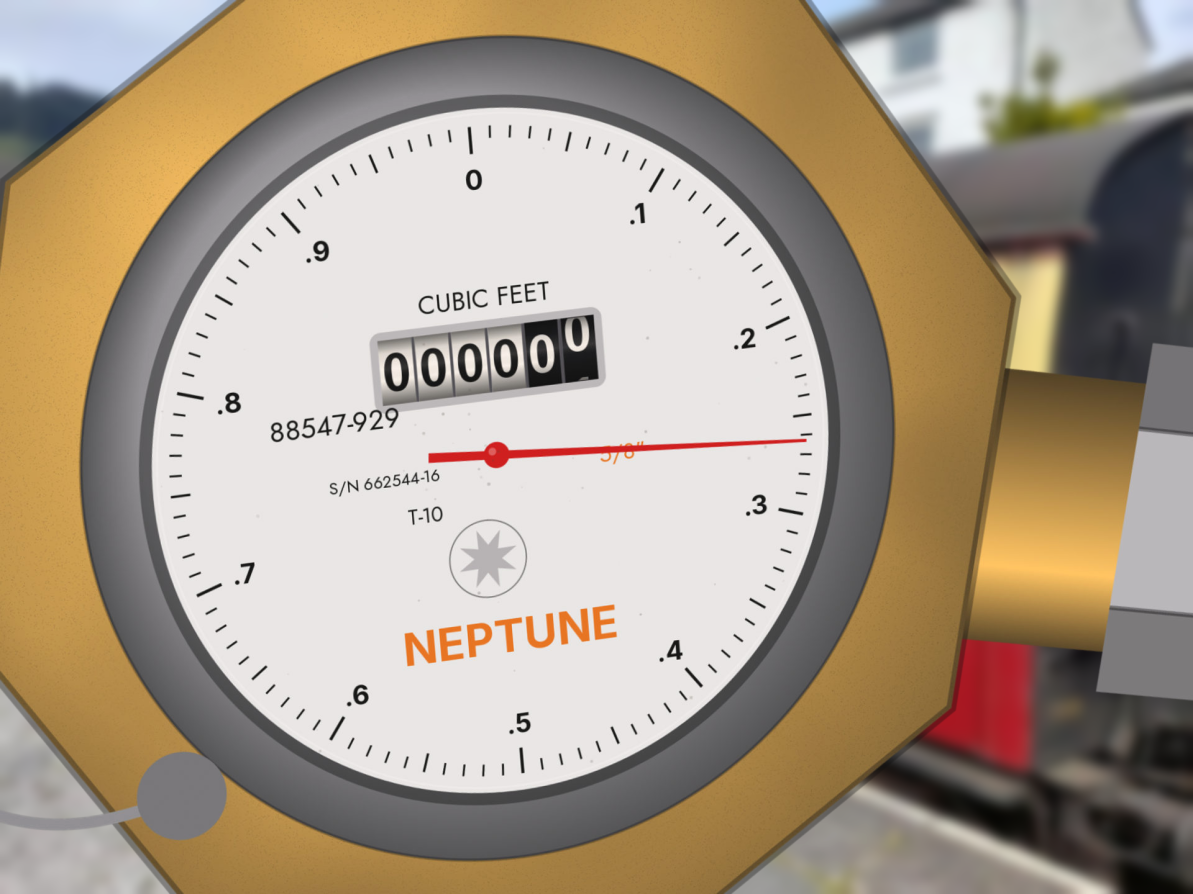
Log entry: 0.26 ft³
